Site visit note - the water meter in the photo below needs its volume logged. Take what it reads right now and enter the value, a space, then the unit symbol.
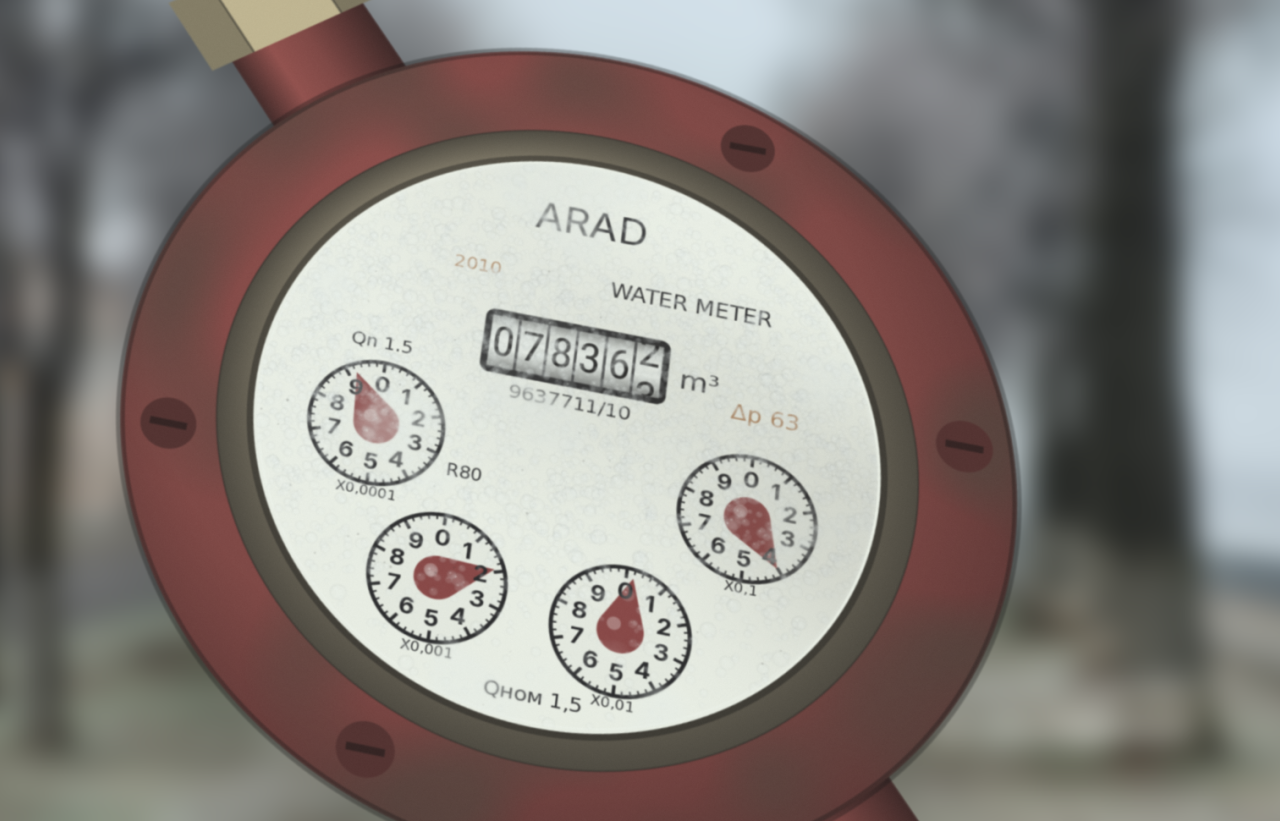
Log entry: 78362.4019 m³
